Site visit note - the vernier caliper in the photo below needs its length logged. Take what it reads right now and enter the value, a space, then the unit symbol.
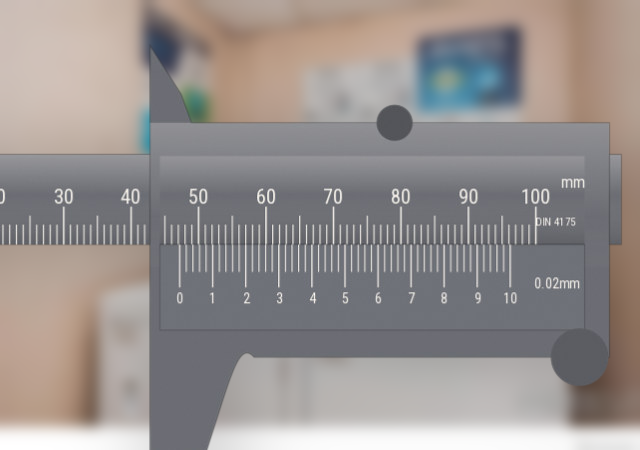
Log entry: 47.2 mm
